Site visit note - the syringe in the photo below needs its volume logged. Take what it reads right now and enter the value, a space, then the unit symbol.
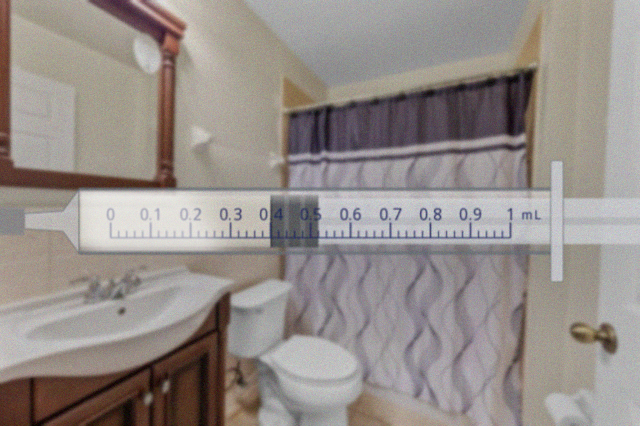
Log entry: 0.4 mL
